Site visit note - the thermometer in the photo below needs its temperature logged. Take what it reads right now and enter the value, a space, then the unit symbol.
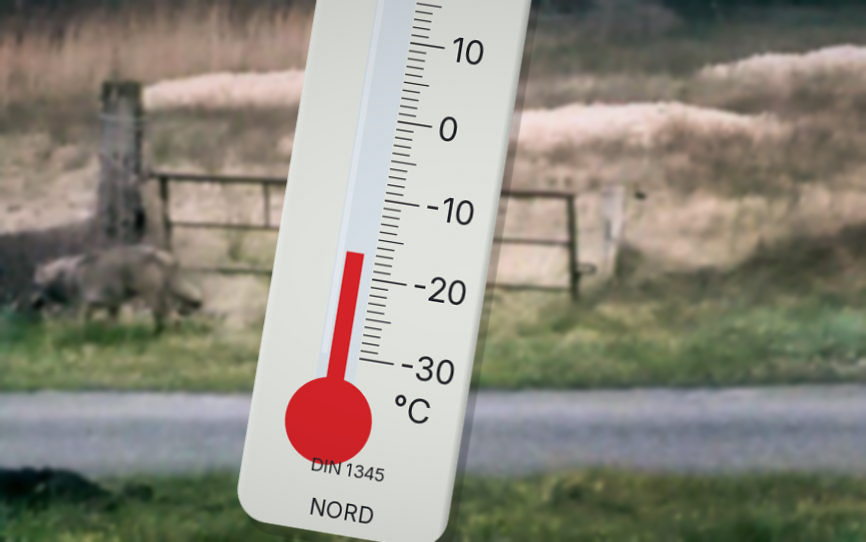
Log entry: -17 °C
